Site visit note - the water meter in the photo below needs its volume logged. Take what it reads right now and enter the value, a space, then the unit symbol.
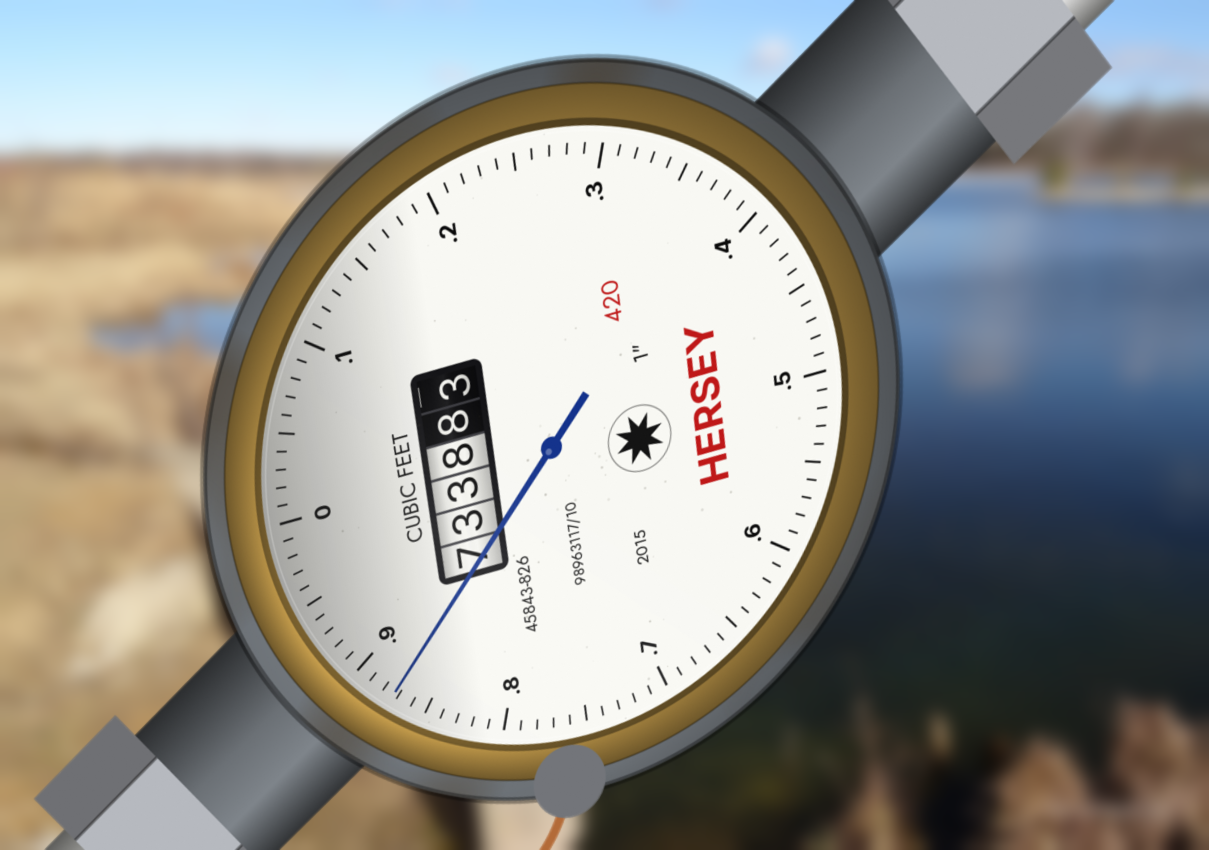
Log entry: 733882.87 ft³
